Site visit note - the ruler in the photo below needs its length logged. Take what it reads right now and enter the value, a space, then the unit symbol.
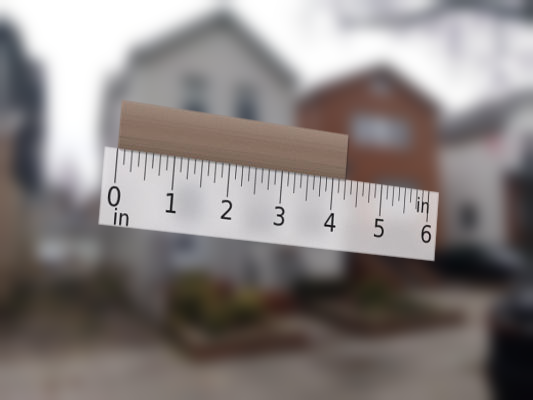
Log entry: 4.25 in
